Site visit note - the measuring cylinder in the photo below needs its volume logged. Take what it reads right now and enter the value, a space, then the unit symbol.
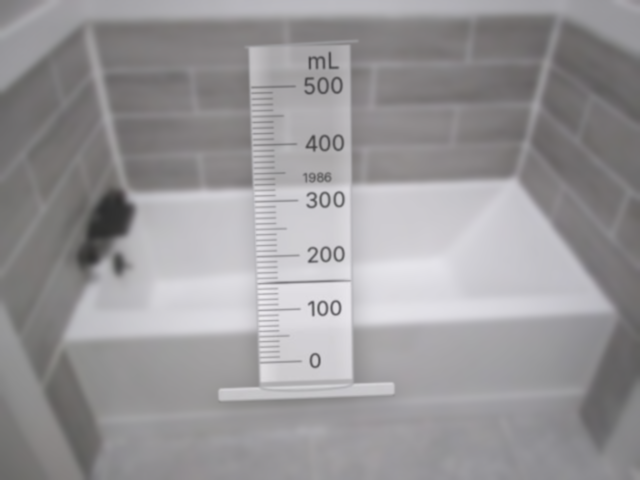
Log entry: 150 mL
